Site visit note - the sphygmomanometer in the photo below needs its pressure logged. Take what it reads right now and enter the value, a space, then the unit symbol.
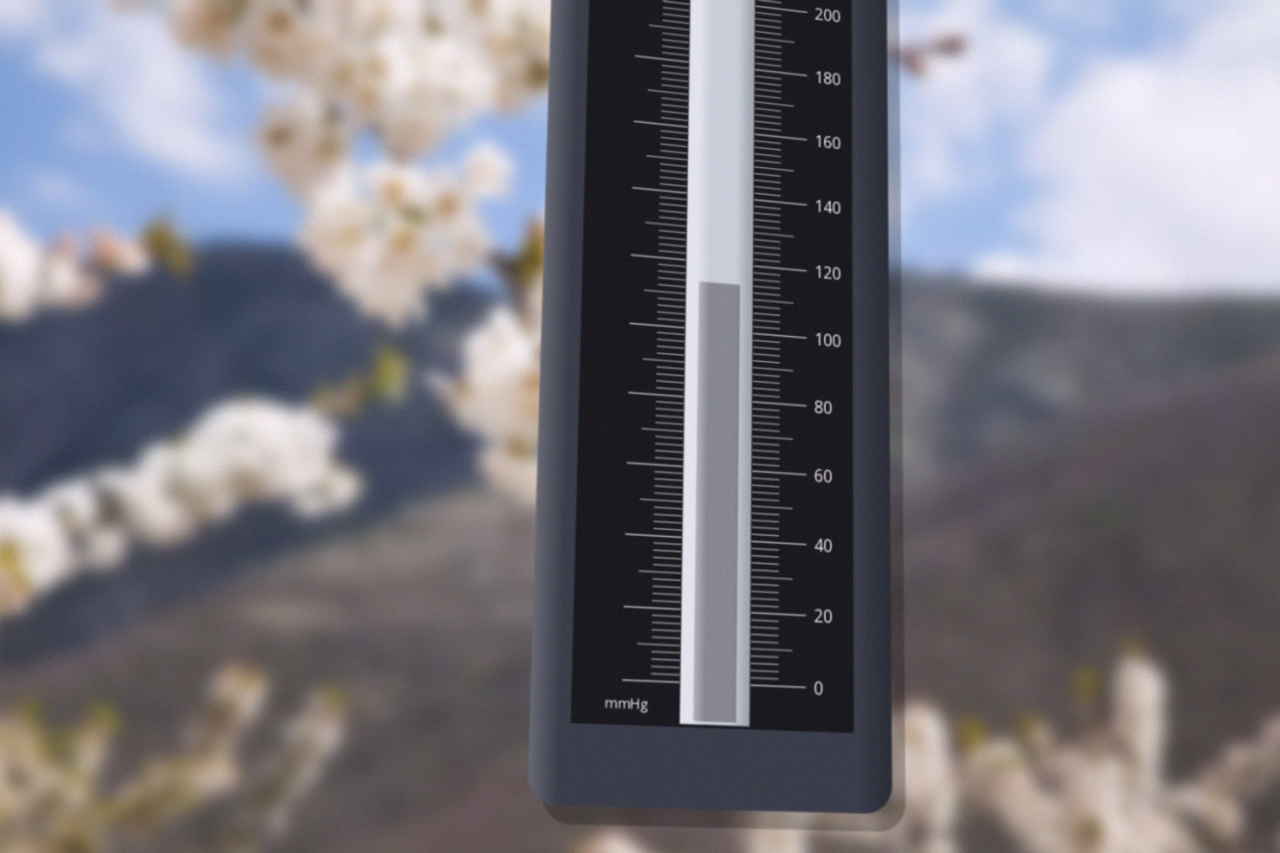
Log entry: 114 mmHg
